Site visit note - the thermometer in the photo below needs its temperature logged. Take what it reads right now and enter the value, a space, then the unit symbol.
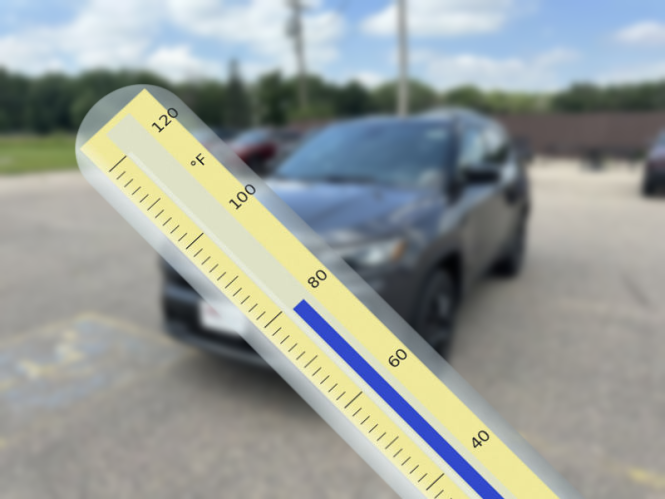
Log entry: 79 °F
